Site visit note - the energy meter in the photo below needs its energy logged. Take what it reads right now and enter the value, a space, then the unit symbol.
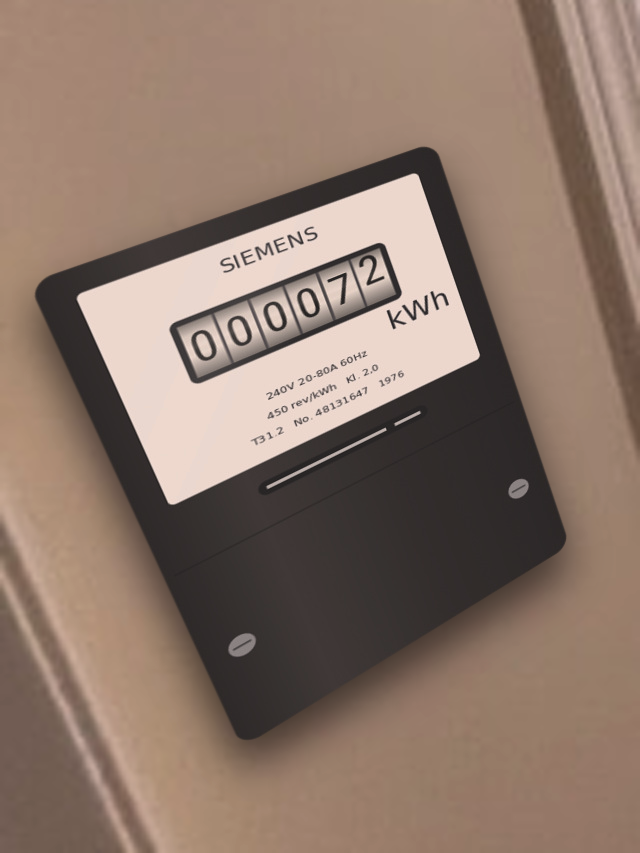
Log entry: 72 kWh
